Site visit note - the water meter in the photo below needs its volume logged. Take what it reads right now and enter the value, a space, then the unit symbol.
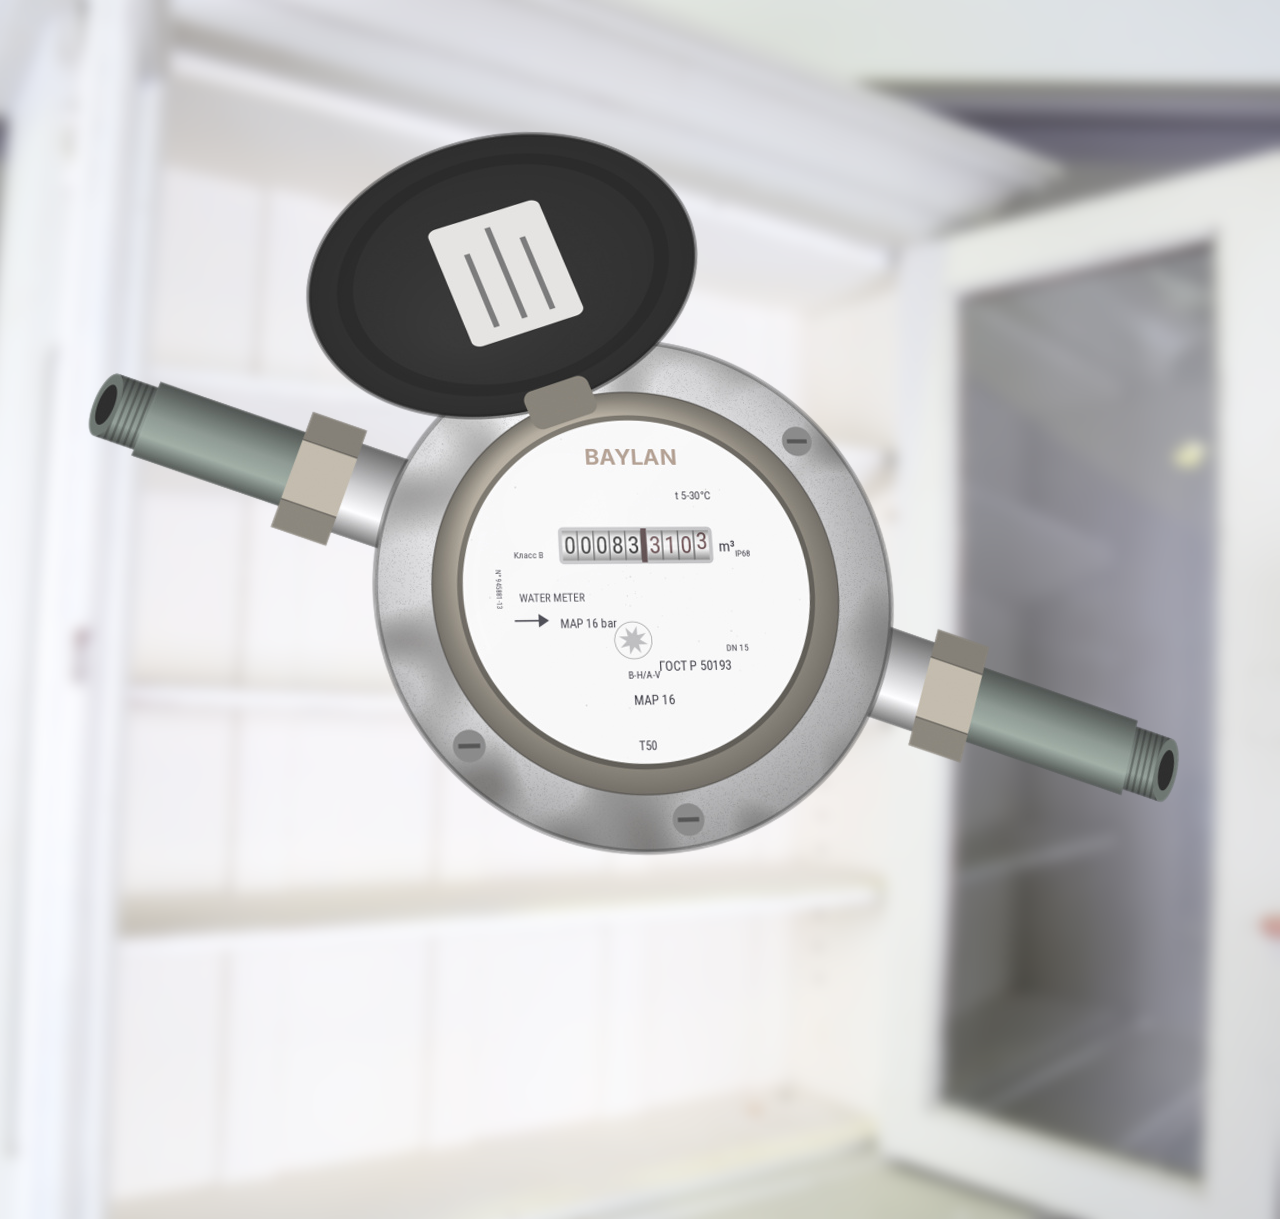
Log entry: 83.3103 m³
